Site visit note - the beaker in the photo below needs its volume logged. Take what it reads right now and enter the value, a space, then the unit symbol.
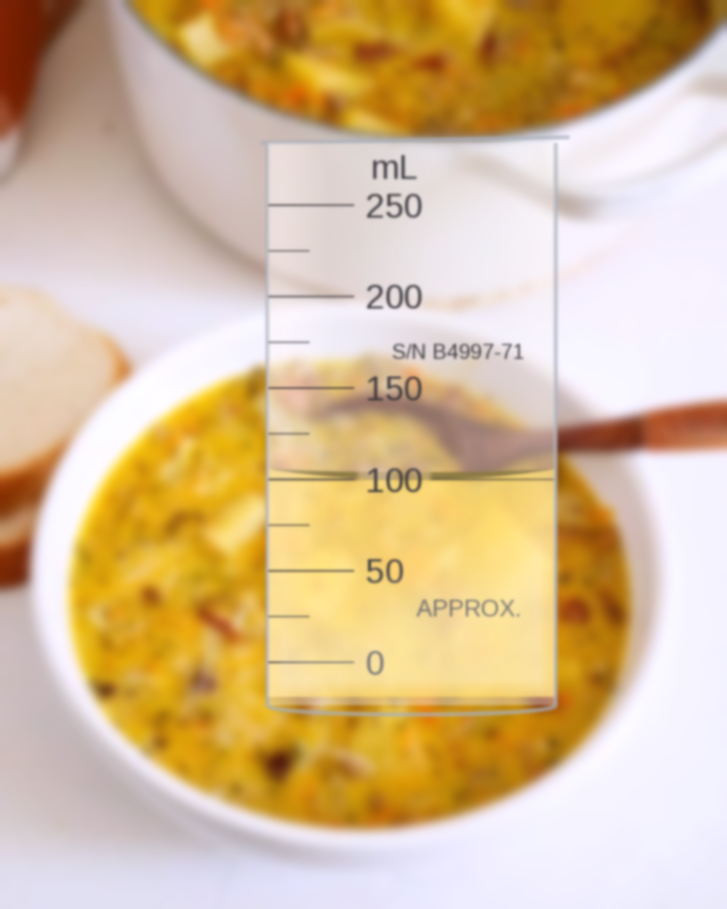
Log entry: 100 mL
